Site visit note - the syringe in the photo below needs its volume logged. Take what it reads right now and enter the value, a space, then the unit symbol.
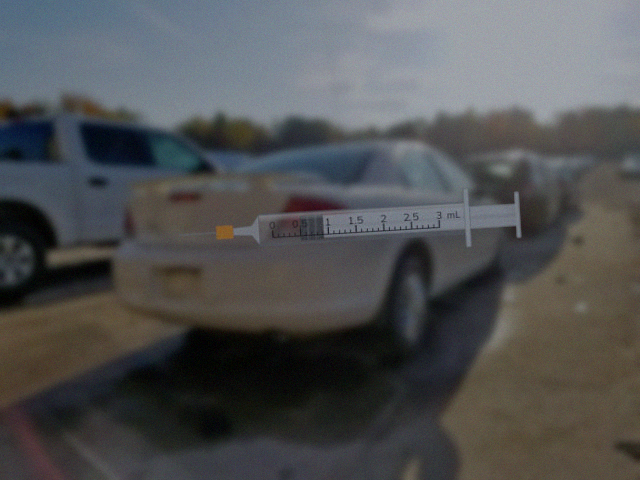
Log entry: 0.5 mL
